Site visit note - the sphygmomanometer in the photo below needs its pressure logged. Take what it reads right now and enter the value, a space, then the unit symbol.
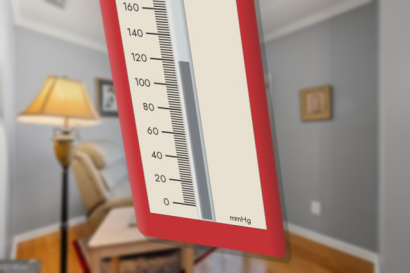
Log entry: 120 mmHg
